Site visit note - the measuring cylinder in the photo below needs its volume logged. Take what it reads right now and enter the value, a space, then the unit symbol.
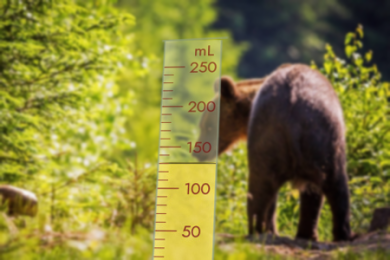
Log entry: 130 mL
